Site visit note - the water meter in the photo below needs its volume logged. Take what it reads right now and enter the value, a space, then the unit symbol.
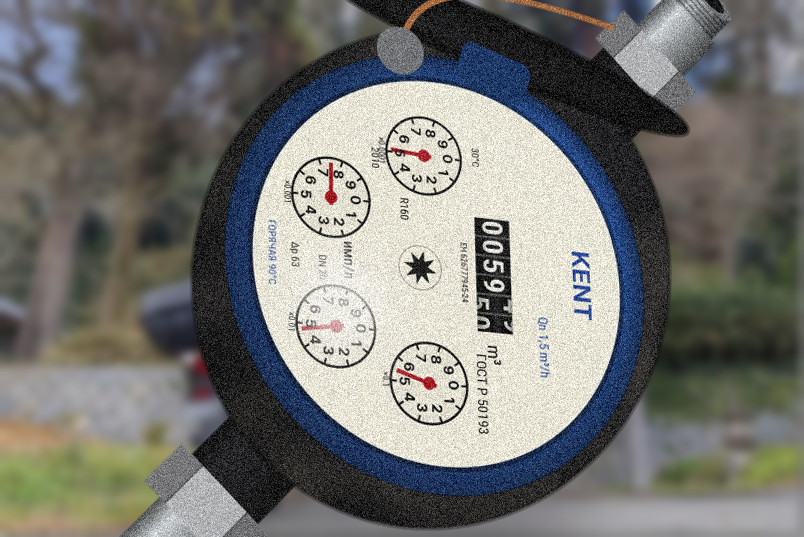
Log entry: 5949.5475 m³
